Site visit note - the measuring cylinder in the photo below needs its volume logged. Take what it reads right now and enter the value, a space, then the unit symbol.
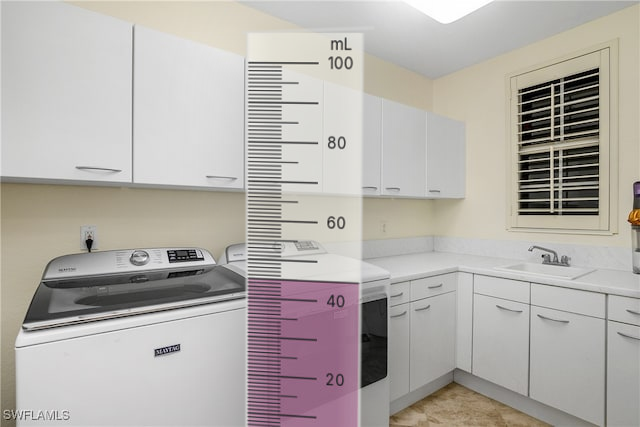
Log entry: 45 mL
